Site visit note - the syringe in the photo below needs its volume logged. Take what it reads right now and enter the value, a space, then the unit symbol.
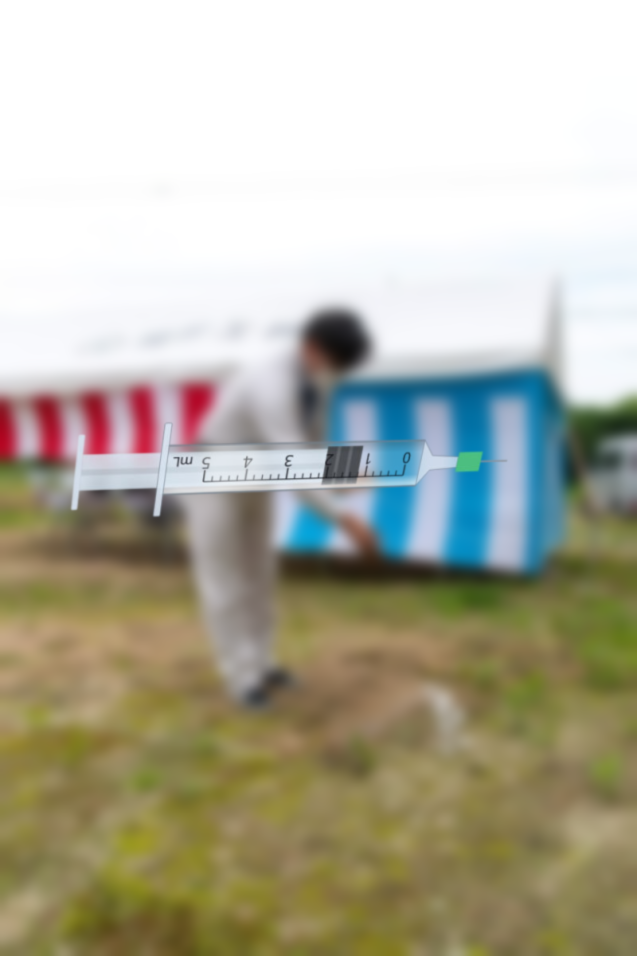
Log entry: 1.2 mL
